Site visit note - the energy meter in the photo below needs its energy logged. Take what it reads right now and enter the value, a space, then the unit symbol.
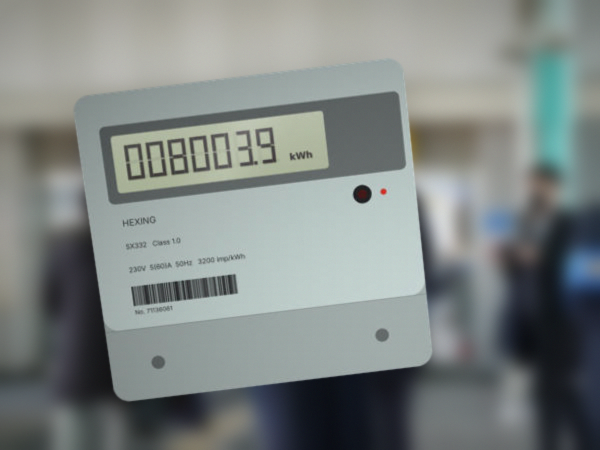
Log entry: 8003.9 kWh
